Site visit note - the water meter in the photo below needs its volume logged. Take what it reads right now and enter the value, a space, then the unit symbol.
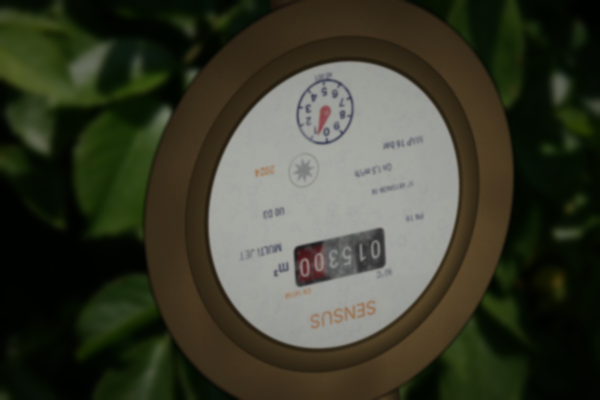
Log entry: 153.000 m³
